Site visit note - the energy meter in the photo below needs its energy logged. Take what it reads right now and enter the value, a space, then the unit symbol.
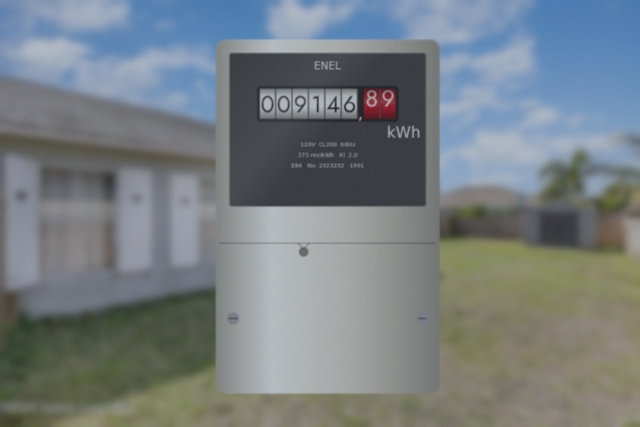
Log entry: 9146.89 kWh
